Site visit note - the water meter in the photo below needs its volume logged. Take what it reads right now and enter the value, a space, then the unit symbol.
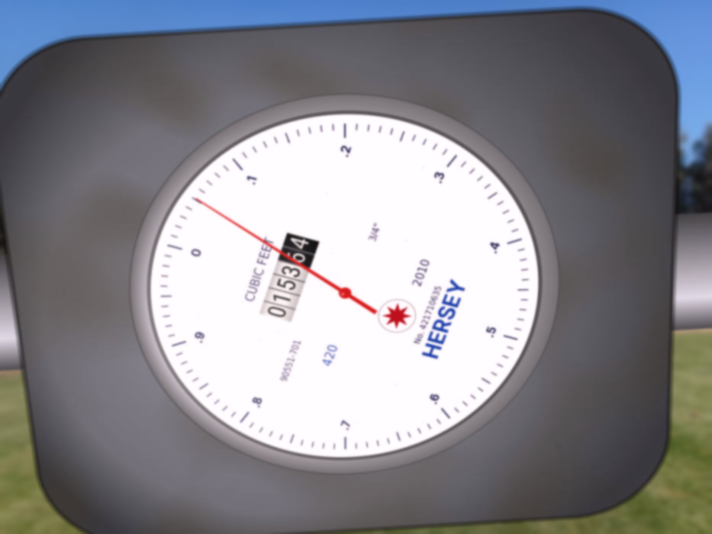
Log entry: 15364.05 ft³
